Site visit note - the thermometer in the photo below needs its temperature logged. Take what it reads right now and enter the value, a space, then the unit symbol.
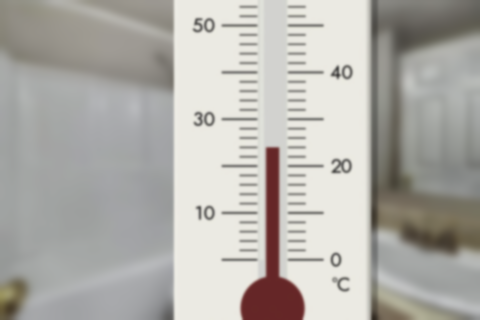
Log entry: 24 °C
